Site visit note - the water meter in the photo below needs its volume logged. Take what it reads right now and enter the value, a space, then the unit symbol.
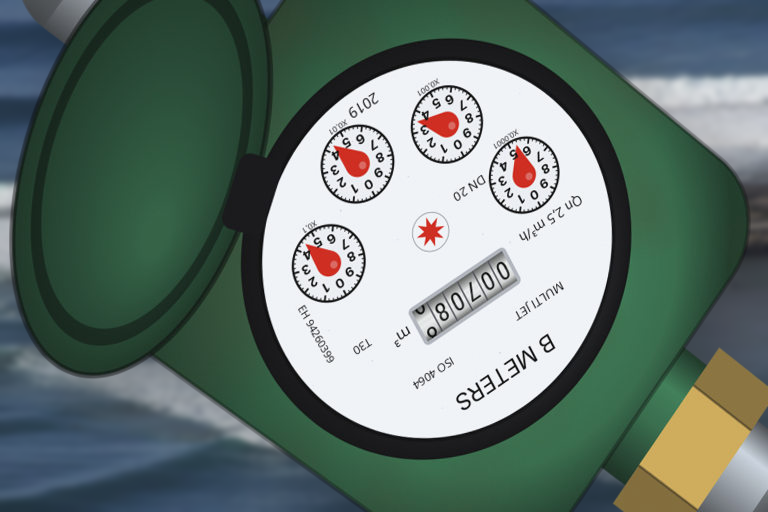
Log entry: 7088.4435 m³
